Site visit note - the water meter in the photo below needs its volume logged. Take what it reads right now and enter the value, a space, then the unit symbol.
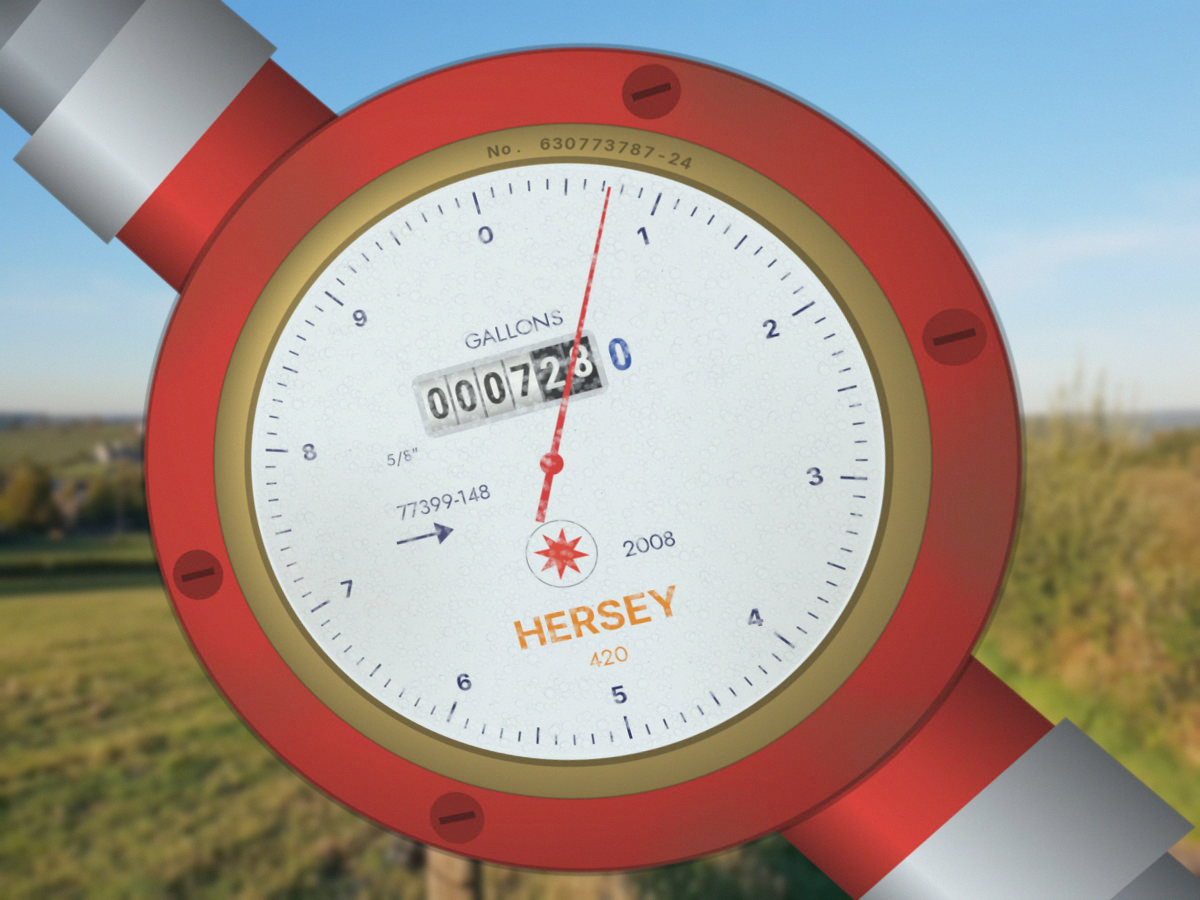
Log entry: 7280.7 gal
